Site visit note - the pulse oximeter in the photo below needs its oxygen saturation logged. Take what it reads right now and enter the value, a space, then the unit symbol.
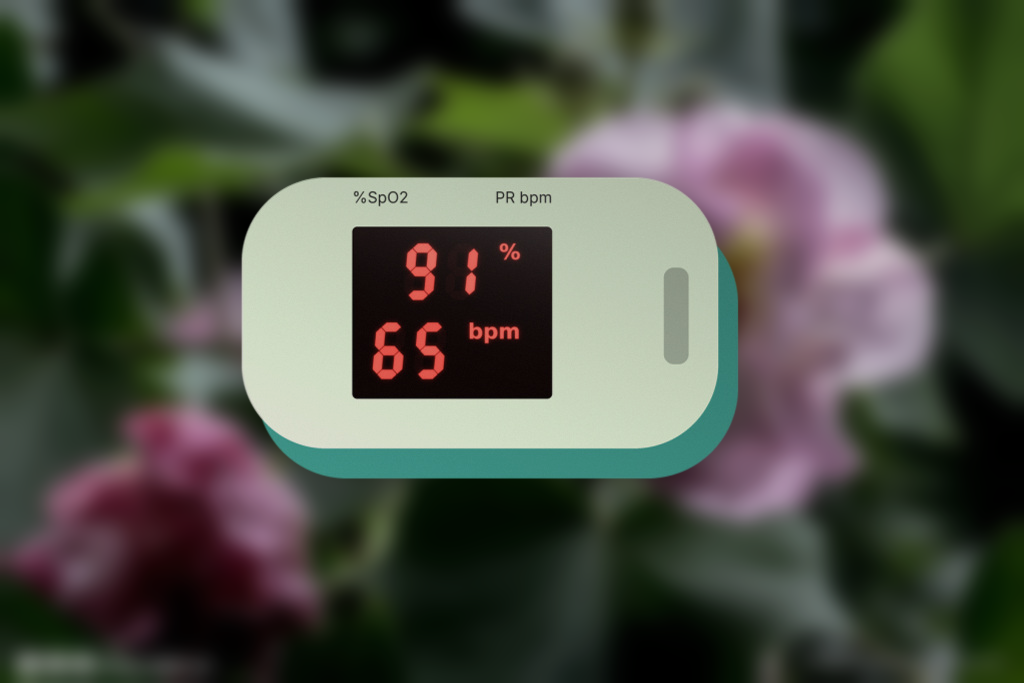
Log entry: 91 %
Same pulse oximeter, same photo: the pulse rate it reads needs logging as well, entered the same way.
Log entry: 65 bpm
